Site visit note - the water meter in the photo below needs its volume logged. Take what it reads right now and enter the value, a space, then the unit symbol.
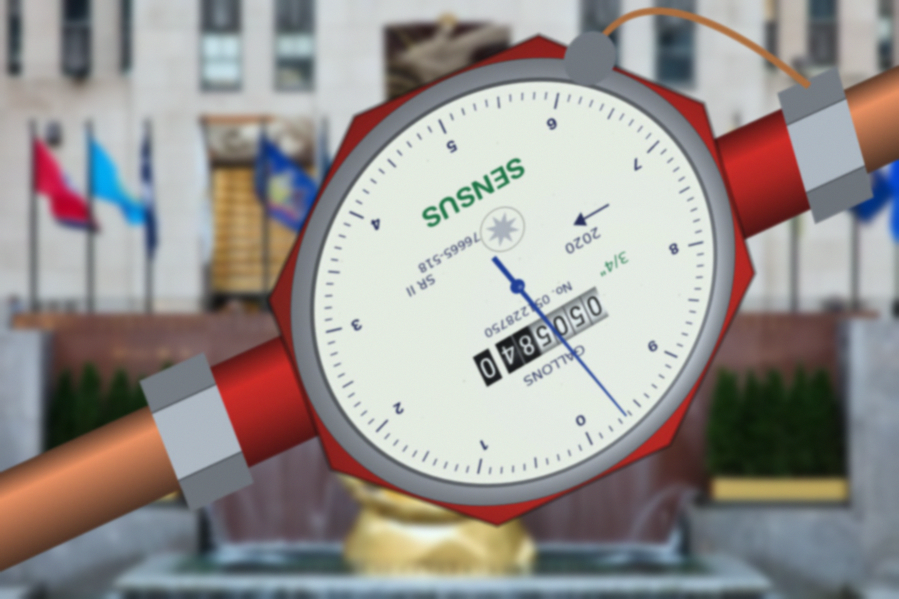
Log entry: 505839.6 gal
